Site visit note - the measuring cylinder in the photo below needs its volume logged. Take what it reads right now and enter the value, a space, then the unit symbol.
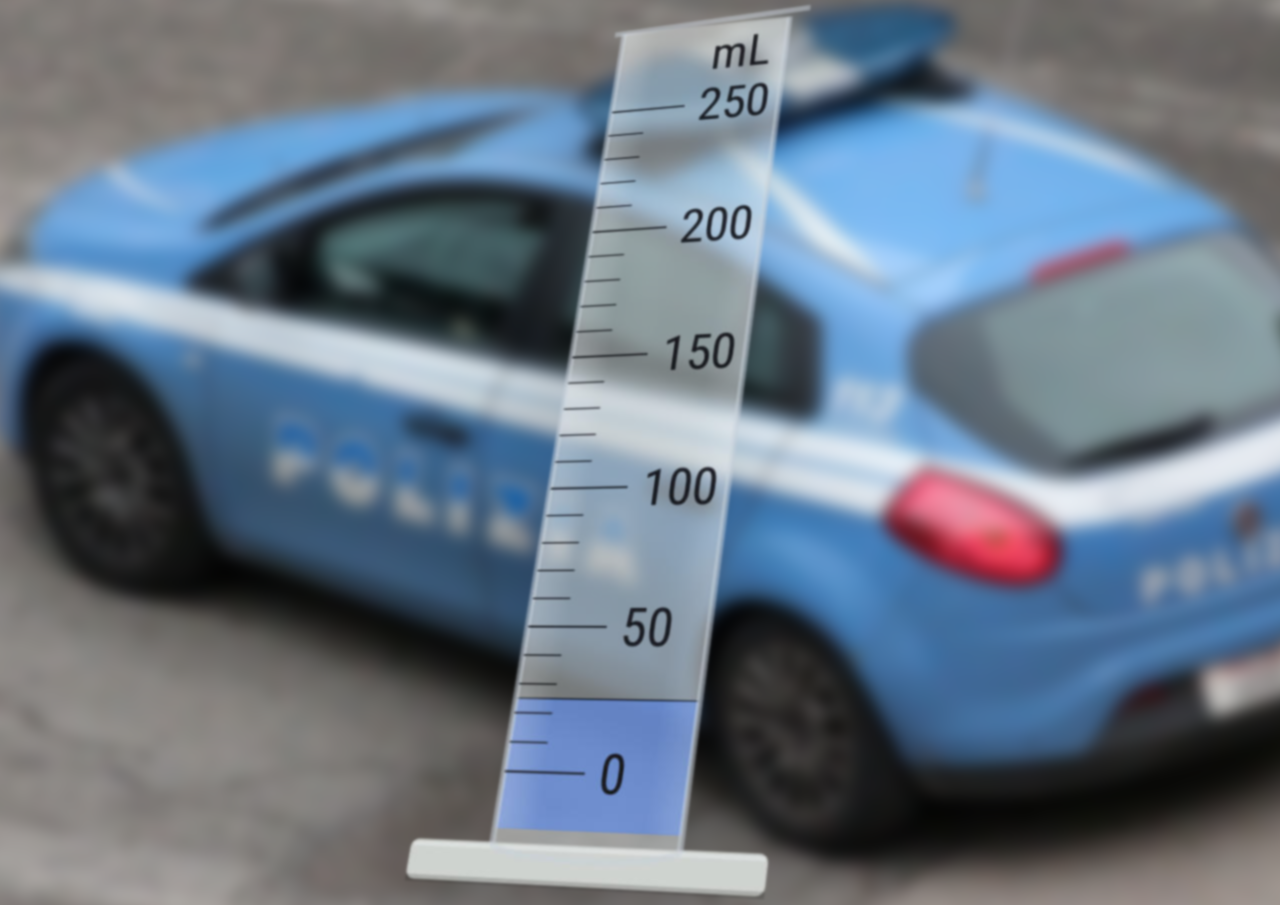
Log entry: 25 mL
